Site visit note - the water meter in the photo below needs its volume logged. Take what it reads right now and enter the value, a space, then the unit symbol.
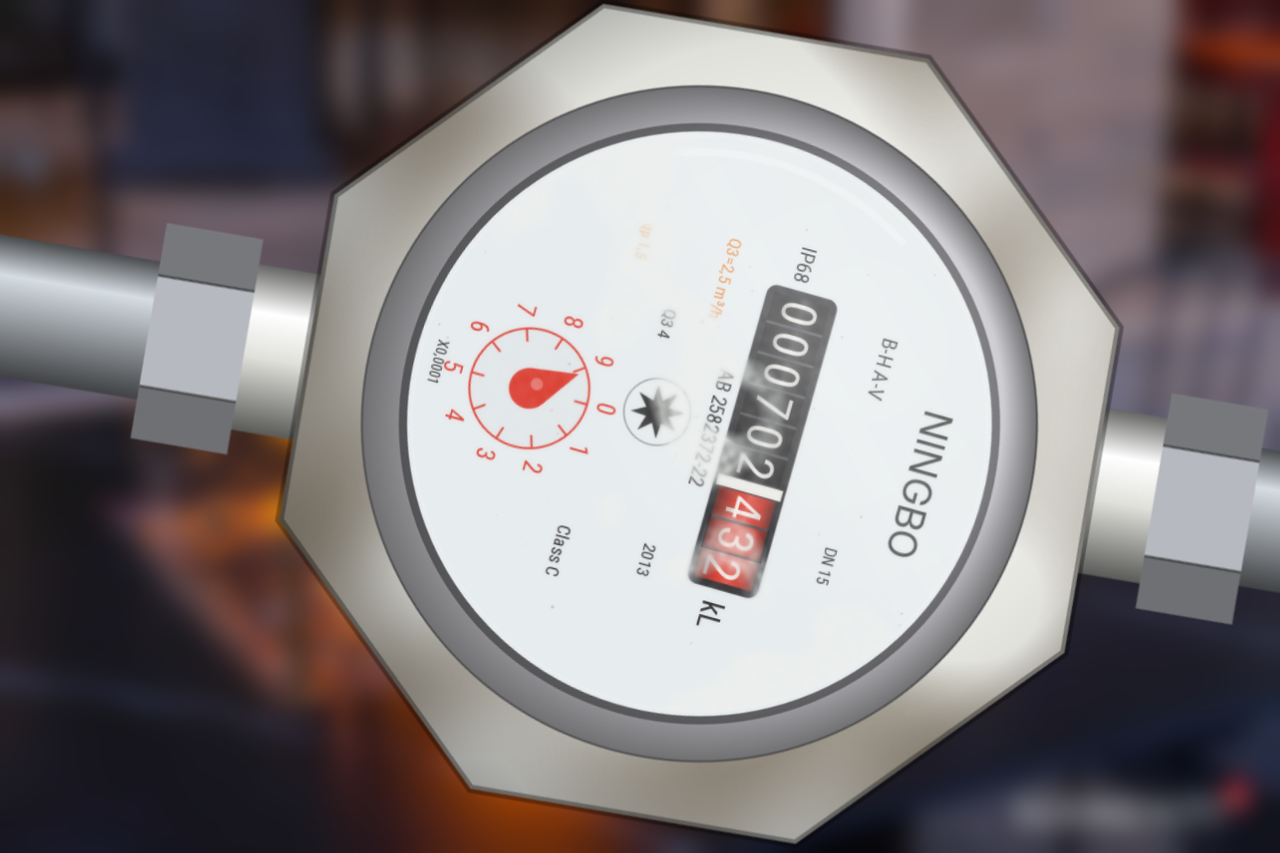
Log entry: 702.4319 kL
